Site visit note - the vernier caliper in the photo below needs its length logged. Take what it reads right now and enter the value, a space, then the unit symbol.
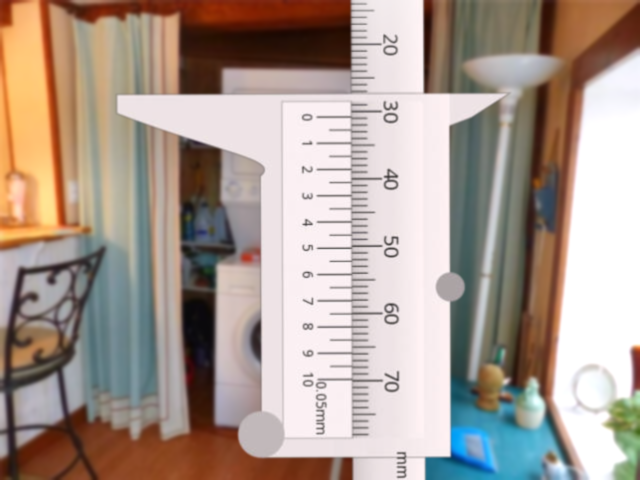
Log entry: 30.8 mm
